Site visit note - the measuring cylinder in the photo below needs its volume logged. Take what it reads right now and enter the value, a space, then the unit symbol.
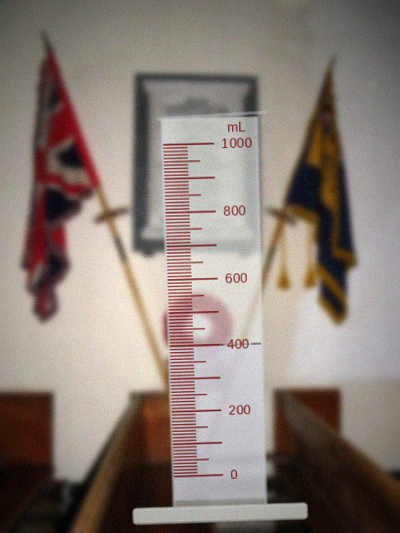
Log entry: 400 mL
